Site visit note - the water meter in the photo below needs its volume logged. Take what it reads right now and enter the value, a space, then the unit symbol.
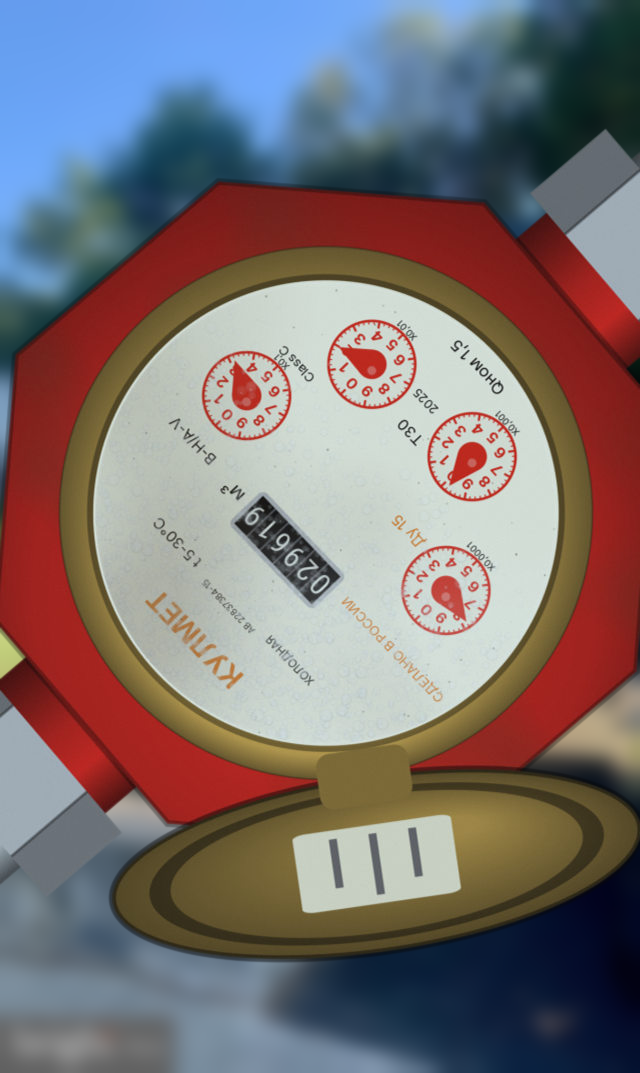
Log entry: 29619.3197 m³
